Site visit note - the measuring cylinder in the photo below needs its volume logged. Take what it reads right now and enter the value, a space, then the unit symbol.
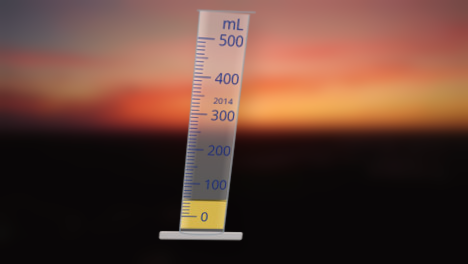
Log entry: 50 mL
